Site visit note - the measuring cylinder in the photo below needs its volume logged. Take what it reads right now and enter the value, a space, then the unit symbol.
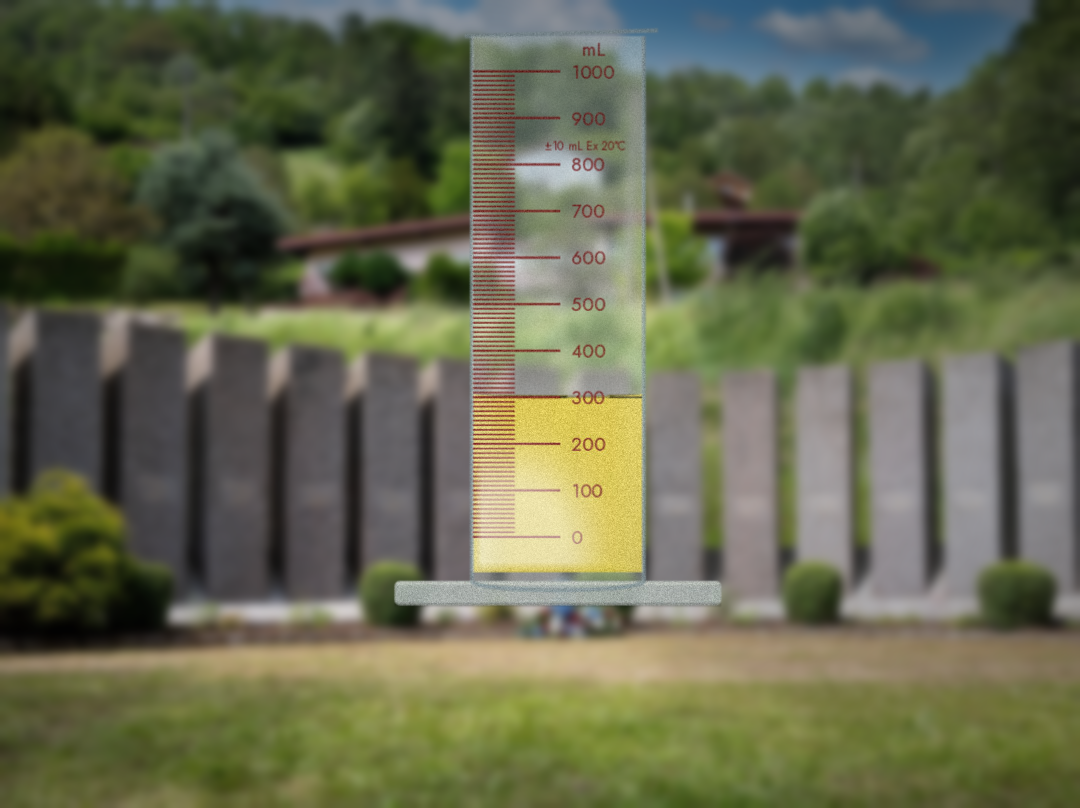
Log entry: 300 mL
